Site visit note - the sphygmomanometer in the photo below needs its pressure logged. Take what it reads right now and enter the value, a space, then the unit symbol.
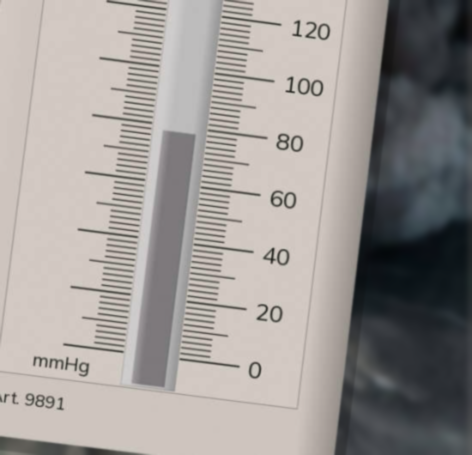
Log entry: 78 mmHg
